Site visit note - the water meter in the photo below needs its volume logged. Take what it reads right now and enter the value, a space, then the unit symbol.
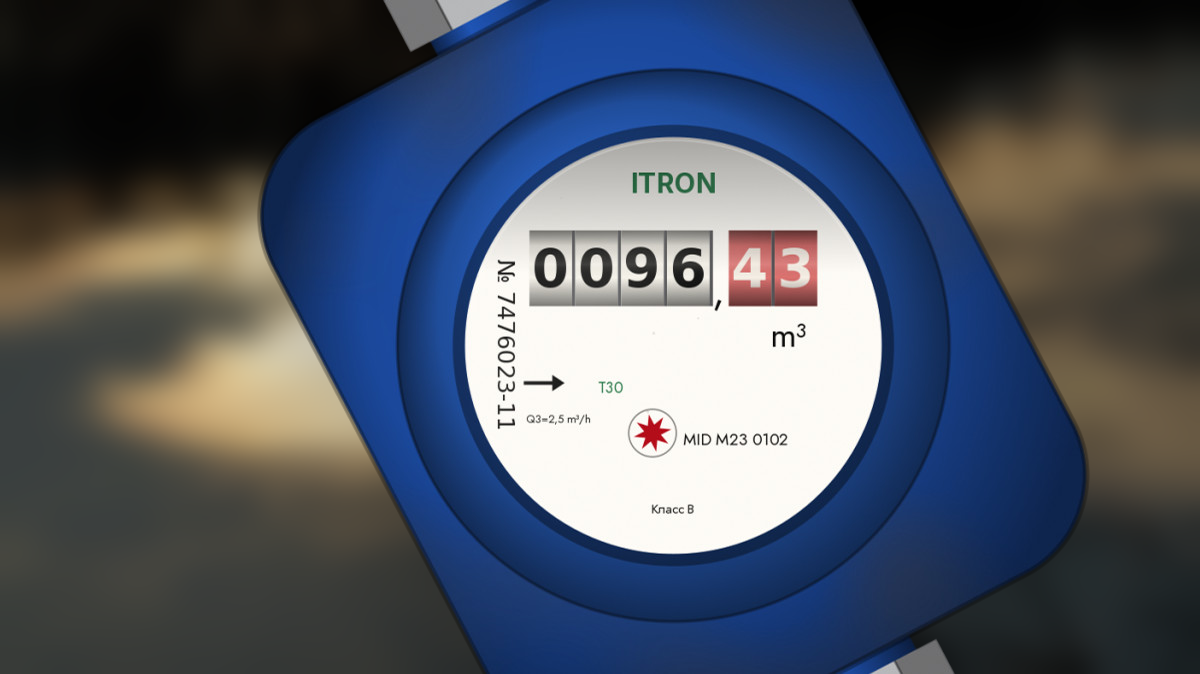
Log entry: 96.43 m³
